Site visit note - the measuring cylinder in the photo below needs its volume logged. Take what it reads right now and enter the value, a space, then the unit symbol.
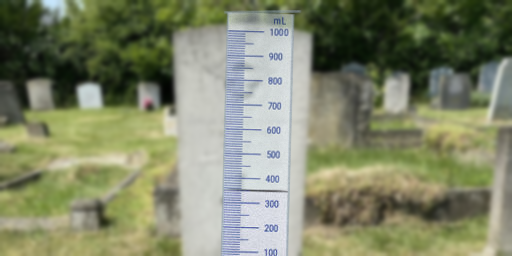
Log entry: 350 mL
